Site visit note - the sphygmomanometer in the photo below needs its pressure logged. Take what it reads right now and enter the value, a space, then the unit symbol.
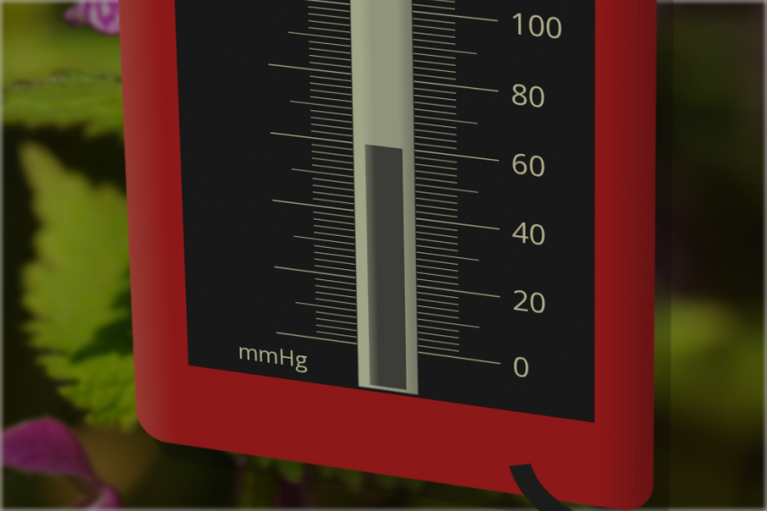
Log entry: 60 mmHg
